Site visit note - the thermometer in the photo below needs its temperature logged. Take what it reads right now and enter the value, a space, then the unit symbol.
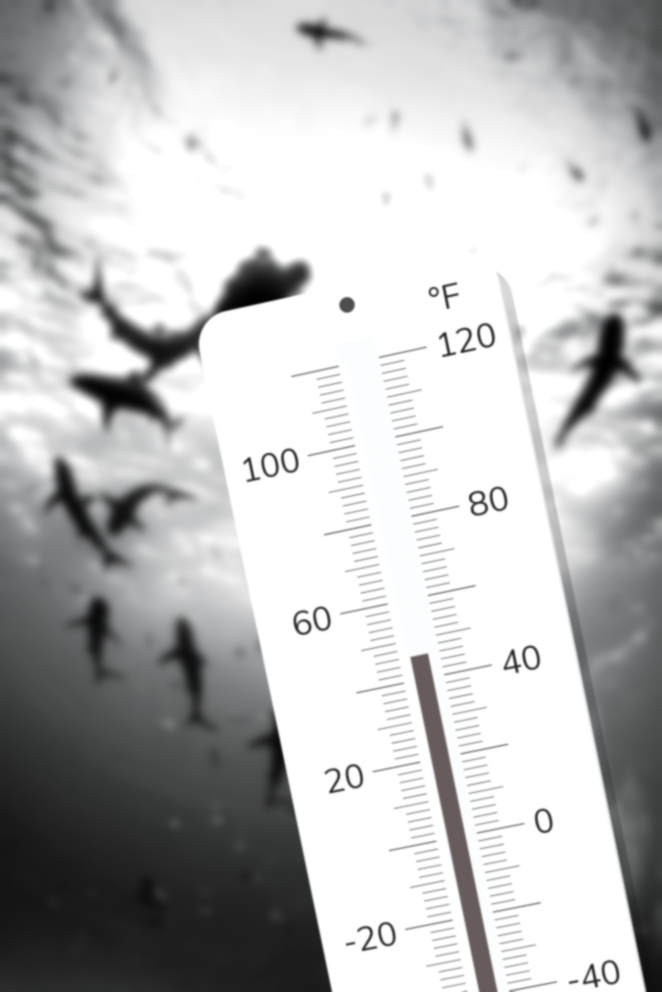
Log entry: 46 °F
